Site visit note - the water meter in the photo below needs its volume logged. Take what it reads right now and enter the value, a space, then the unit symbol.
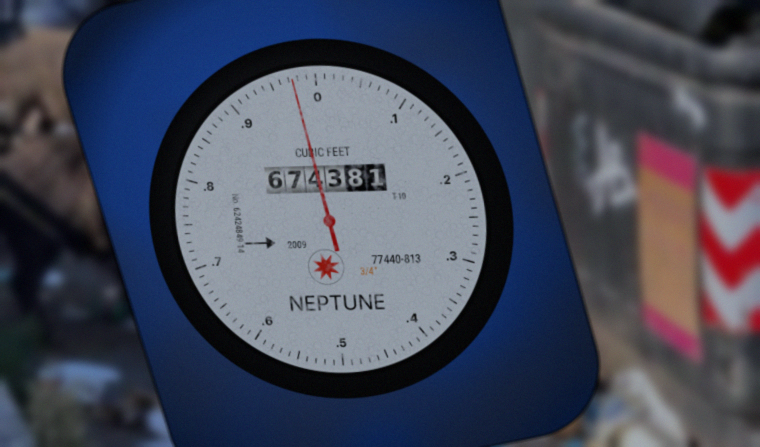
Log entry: 674380.97 ft³
